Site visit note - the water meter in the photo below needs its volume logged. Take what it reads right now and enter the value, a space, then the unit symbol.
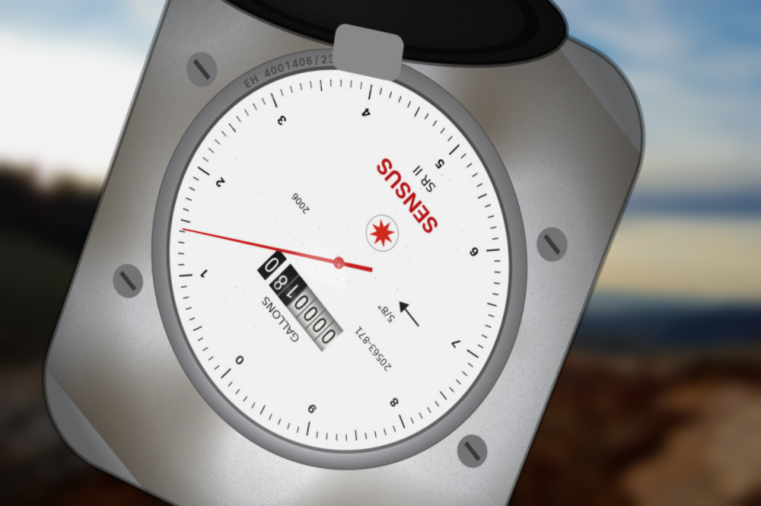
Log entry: 181.4 gal
